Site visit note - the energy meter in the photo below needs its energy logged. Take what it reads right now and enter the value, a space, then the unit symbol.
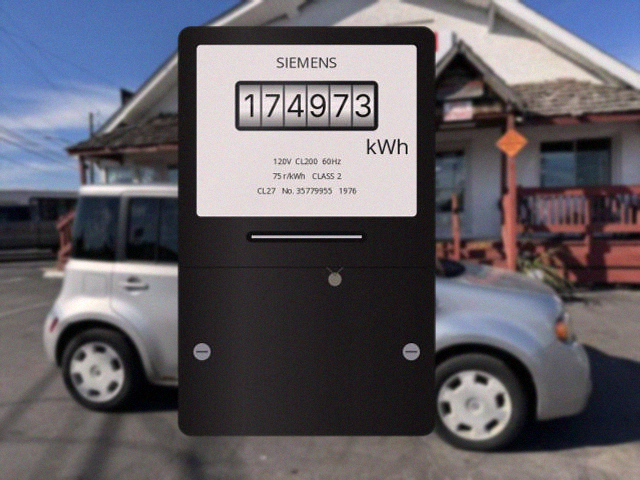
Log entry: 174973 kWh
